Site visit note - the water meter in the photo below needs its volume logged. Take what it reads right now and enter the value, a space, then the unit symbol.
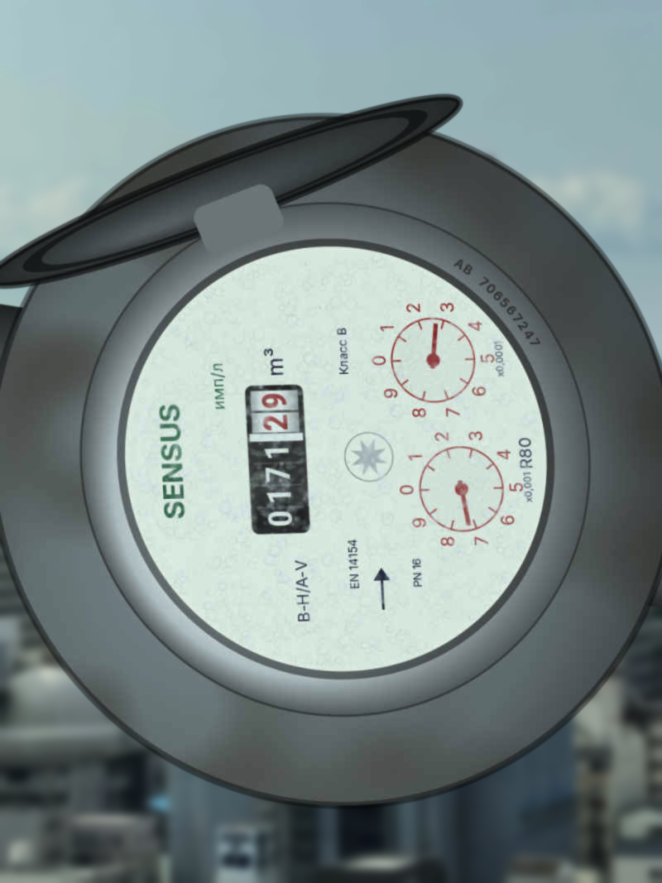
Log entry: 171.2972 m³
